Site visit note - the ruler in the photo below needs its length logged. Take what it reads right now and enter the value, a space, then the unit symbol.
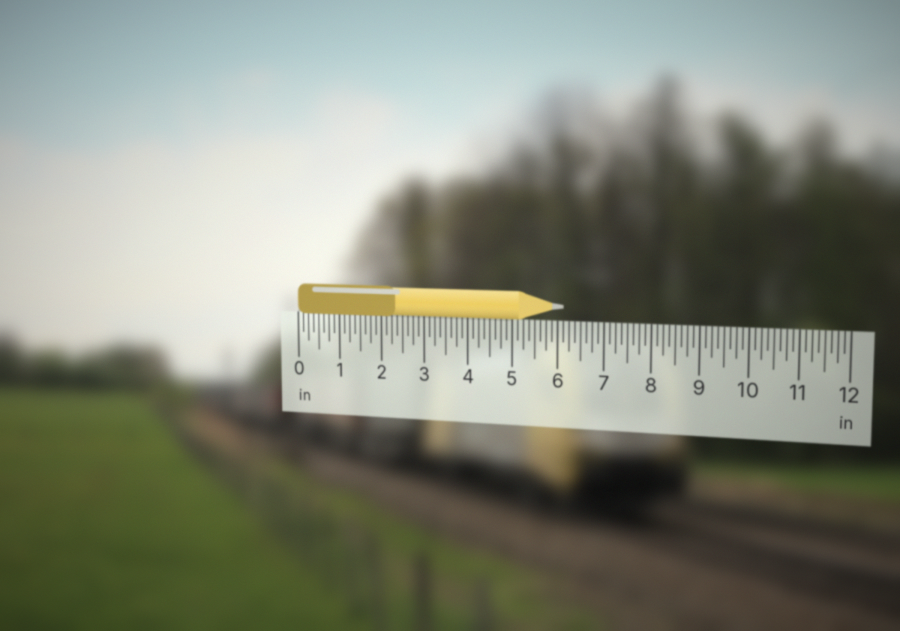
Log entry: 6.125 in
